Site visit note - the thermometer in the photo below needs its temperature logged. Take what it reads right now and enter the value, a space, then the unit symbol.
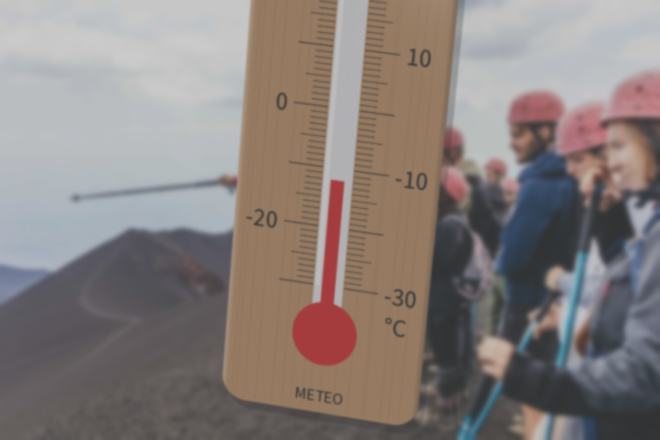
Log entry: -12 °C
